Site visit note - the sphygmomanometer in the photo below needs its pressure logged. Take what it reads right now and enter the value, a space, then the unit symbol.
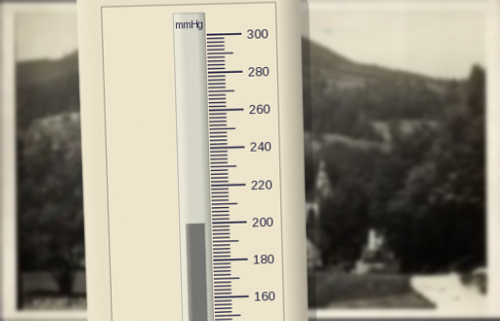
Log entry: 200 mmHg
